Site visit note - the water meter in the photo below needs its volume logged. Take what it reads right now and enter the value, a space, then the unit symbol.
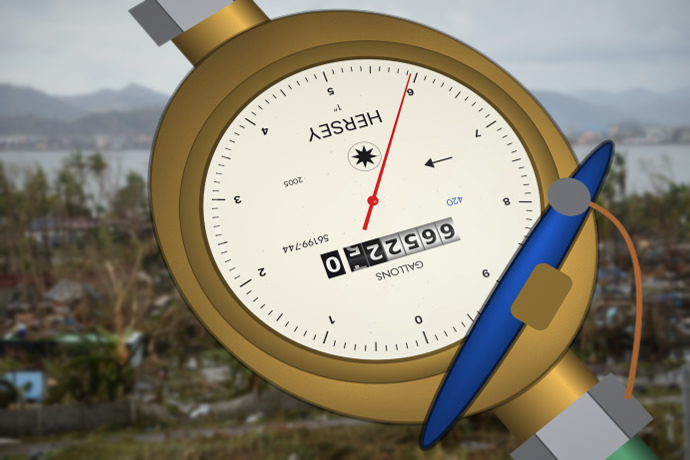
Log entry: 6652245.9 gal
